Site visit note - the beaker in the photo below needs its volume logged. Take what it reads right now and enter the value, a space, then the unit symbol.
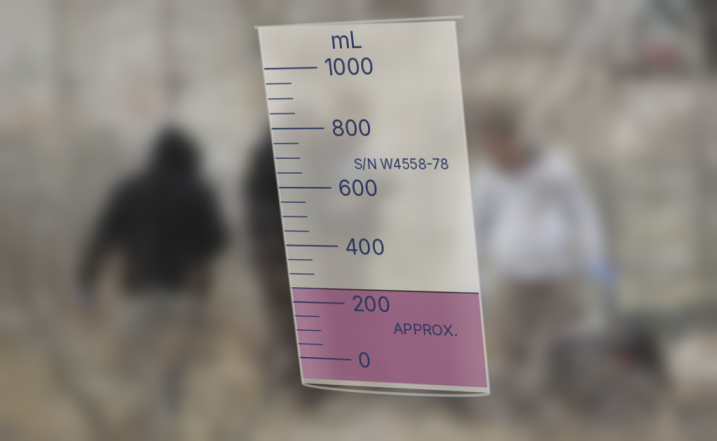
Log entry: 250 mL
